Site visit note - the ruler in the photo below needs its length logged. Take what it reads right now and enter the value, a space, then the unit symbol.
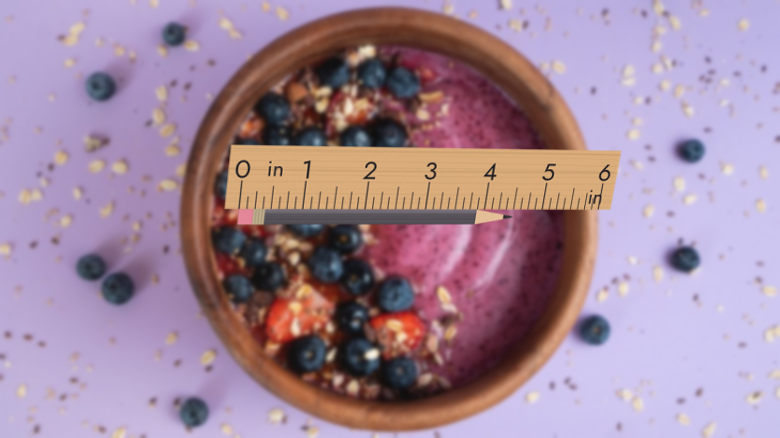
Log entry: 4.5 in
